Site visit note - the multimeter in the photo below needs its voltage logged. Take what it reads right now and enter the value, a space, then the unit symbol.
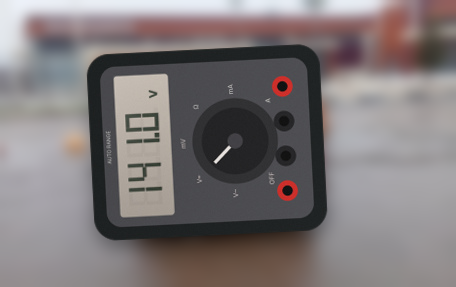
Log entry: 141.0 V
